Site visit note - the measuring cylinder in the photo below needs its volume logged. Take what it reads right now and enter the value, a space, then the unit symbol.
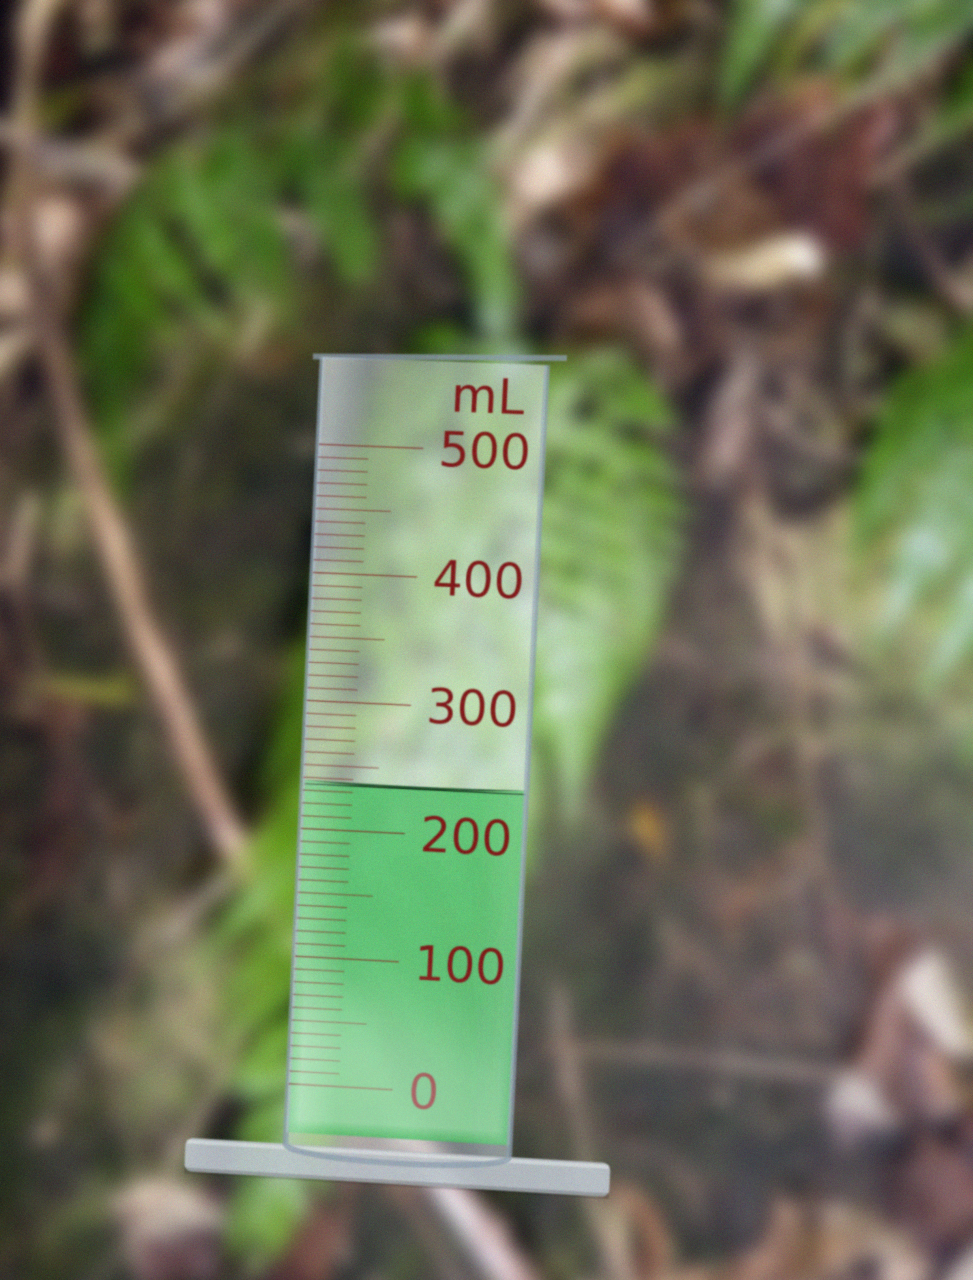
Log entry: 235 mL
